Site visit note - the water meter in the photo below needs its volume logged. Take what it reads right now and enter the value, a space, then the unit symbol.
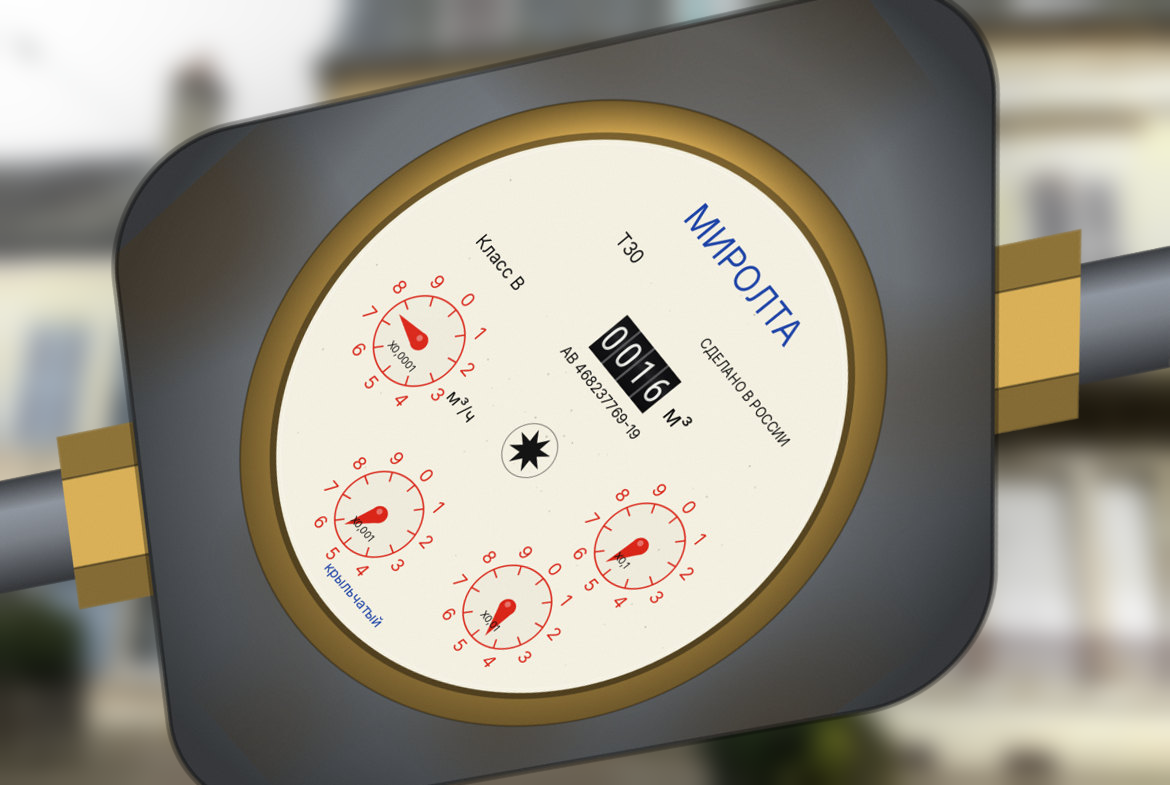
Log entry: 16.5457 m³
